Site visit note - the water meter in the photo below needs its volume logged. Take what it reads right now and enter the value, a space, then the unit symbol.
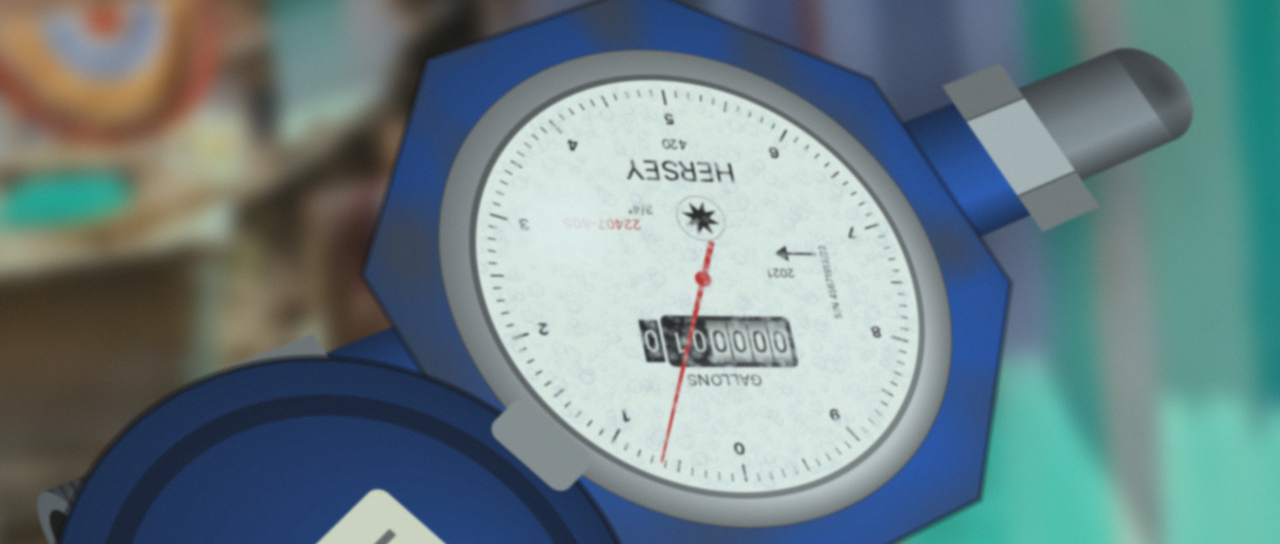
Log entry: 10.6 gal
